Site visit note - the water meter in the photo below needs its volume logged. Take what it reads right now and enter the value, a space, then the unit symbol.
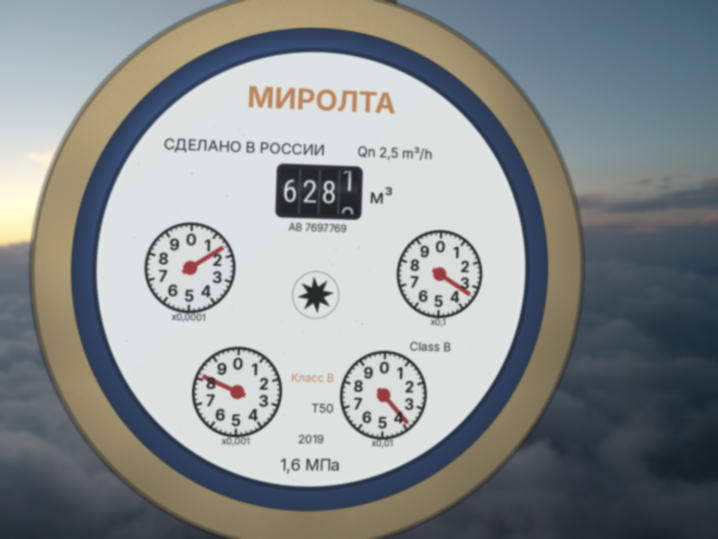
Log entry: 6281.3381 m³
